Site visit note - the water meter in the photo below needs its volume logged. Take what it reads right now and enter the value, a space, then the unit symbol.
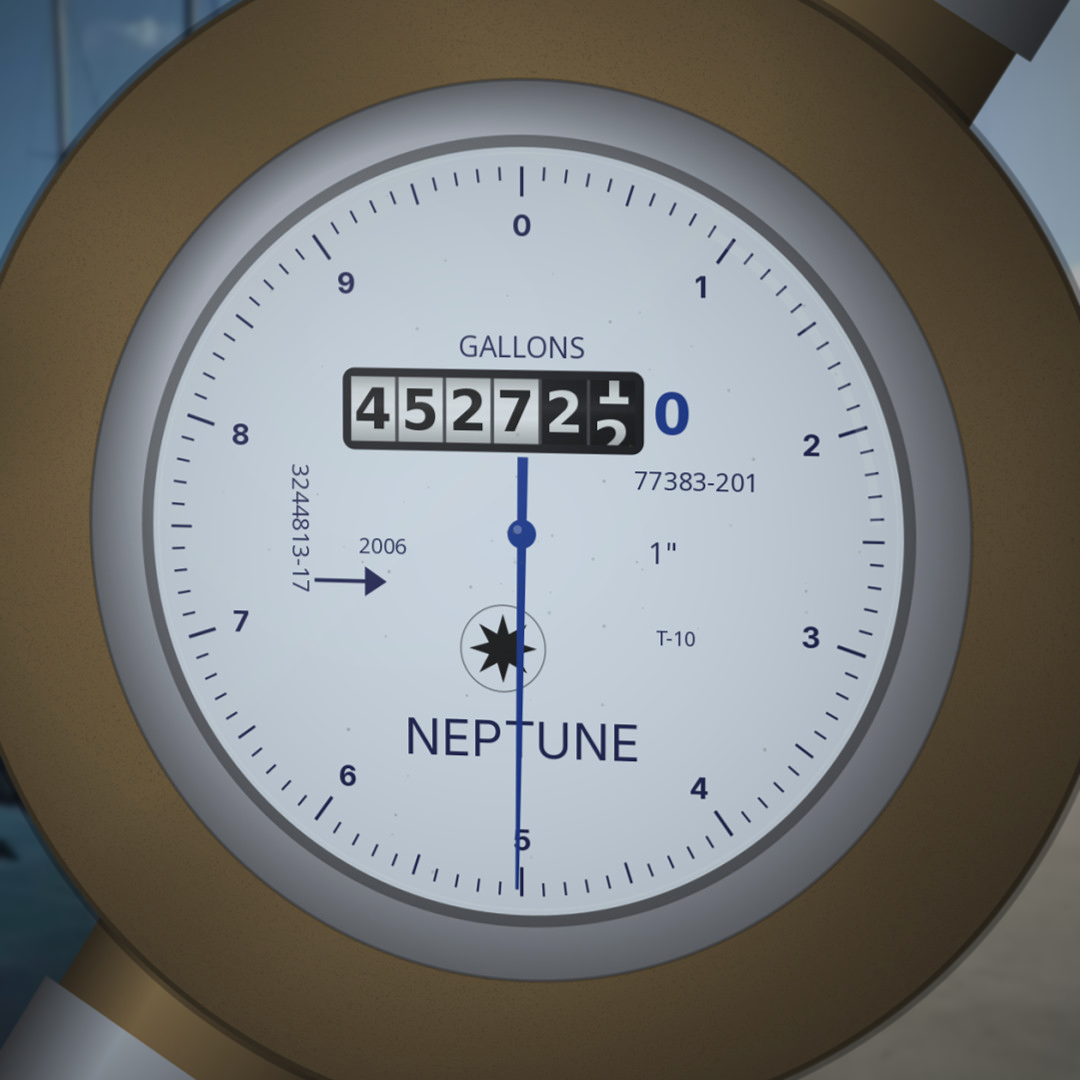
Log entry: 4527215.0 gal
